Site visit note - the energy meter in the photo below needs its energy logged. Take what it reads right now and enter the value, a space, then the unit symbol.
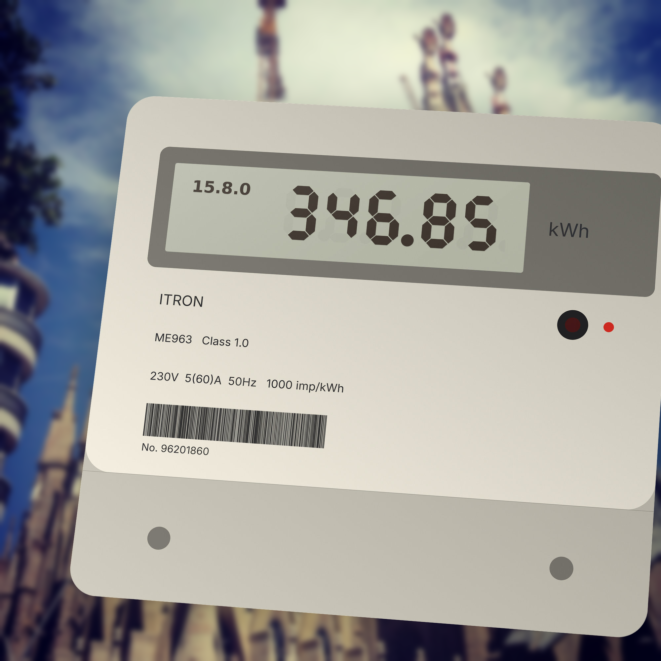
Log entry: 346.85 kWh
